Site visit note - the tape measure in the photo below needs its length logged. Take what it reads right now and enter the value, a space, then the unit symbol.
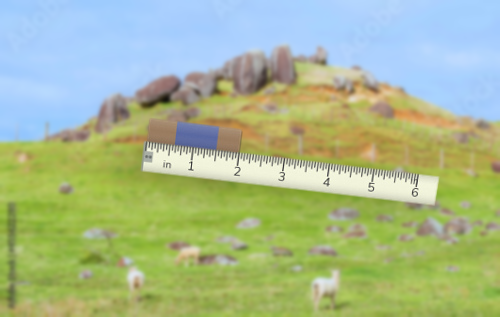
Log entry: 2 in
